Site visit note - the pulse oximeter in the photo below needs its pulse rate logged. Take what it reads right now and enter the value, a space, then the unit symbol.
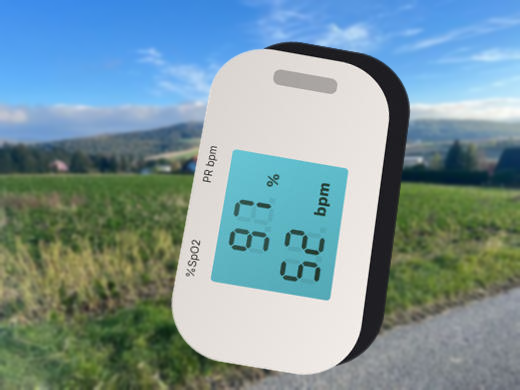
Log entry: 52 bpm
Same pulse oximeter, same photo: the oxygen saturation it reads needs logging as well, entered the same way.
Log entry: 97 %
